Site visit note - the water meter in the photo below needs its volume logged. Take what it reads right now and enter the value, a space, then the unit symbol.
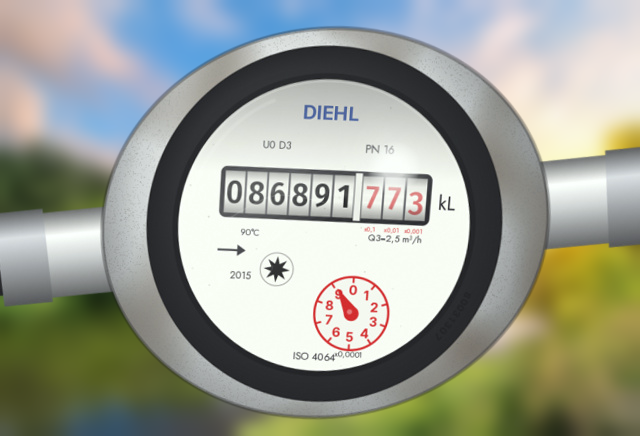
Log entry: 86891.7729 kL
